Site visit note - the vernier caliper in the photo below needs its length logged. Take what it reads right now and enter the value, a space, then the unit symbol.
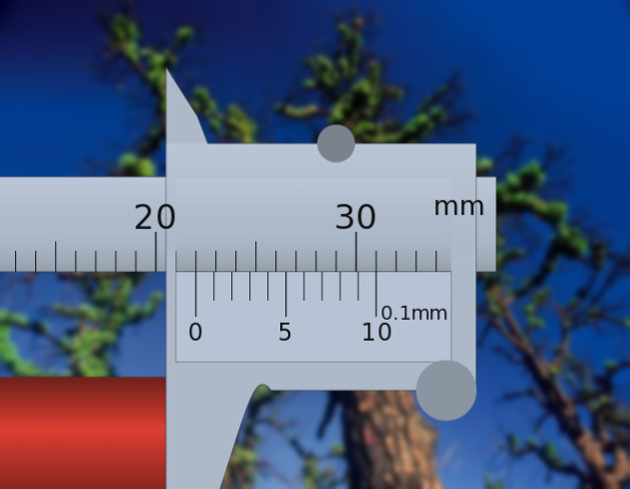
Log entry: 22.0 mm
